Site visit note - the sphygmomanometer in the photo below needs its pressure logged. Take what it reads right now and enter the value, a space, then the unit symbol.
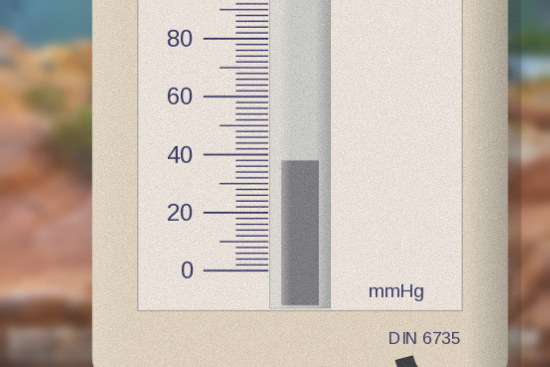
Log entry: 38 mmHg
